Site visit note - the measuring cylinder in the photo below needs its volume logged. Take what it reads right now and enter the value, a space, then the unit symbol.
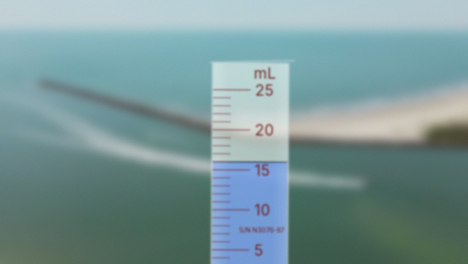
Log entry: 16 mL
